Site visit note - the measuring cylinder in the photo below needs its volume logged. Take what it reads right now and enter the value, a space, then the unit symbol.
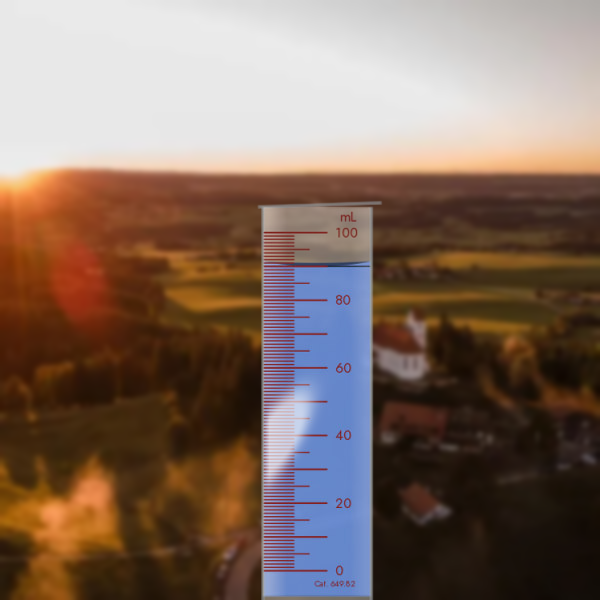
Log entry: 90 mL
